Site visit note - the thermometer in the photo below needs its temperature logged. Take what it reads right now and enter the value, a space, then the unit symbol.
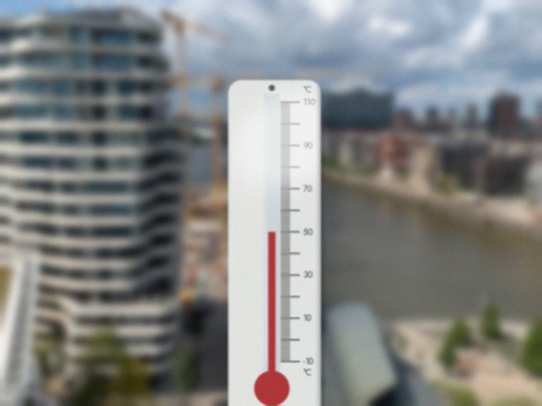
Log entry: 50 °C
